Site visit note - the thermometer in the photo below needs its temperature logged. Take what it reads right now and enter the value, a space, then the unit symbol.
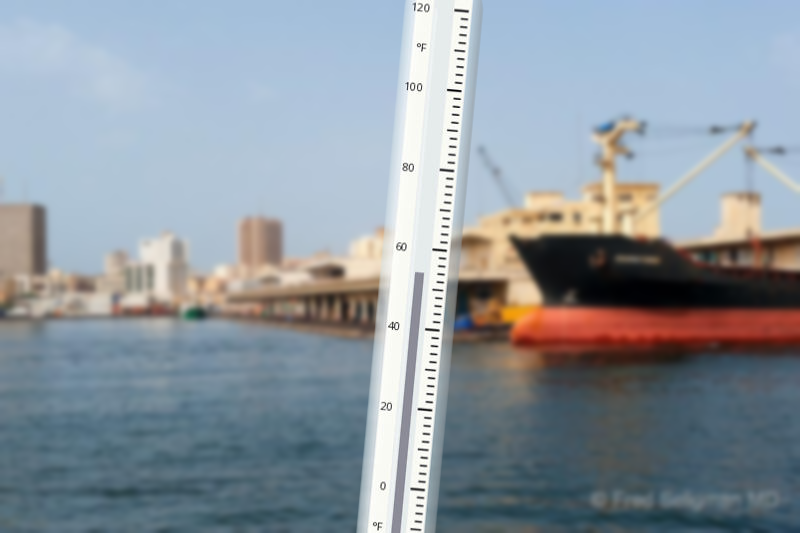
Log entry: 54 °F
